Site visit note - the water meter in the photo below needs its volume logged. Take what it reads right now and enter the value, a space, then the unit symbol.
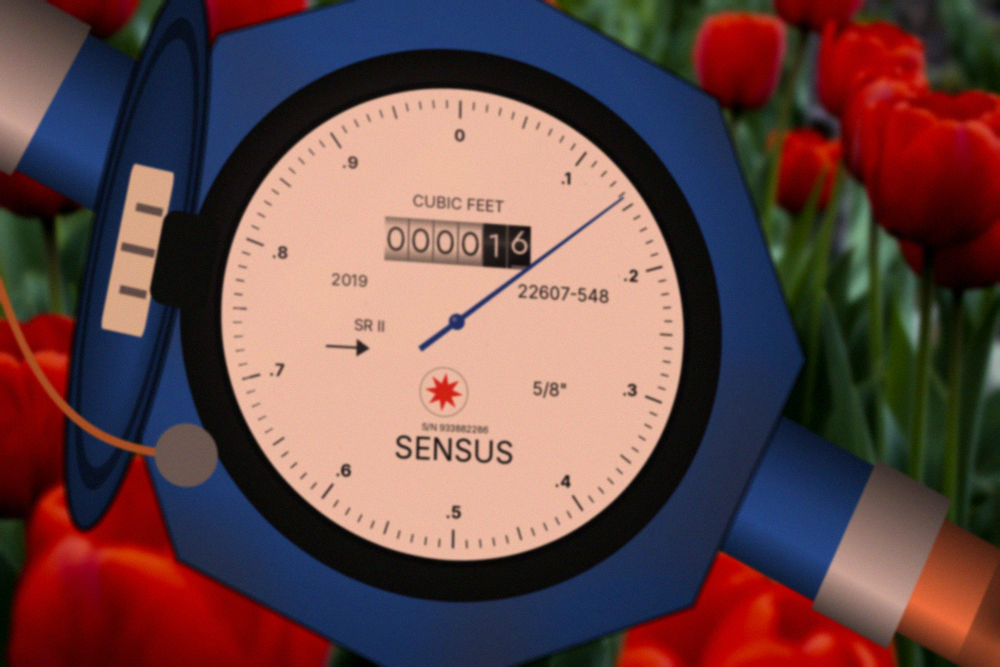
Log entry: 16.14 ft³
